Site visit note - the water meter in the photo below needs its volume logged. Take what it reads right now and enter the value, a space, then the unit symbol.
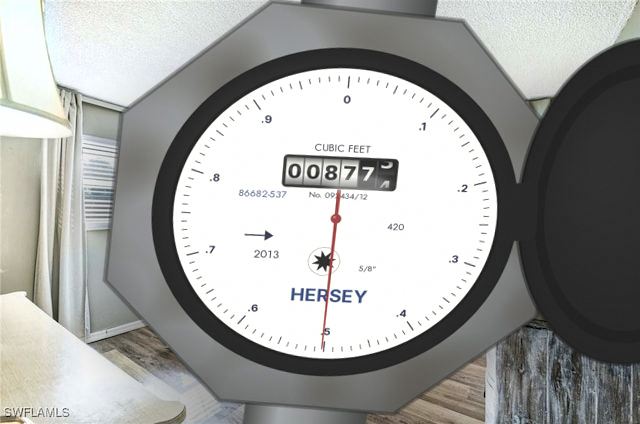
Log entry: 8773.50 ft³
